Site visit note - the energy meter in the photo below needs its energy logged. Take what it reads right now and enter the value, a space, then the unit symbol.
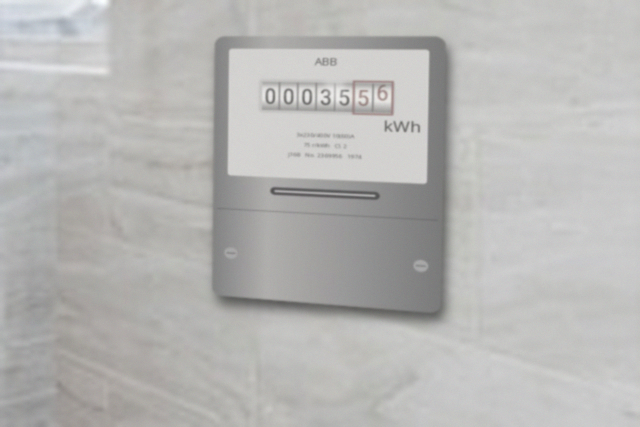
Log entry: 35.56 kWh
